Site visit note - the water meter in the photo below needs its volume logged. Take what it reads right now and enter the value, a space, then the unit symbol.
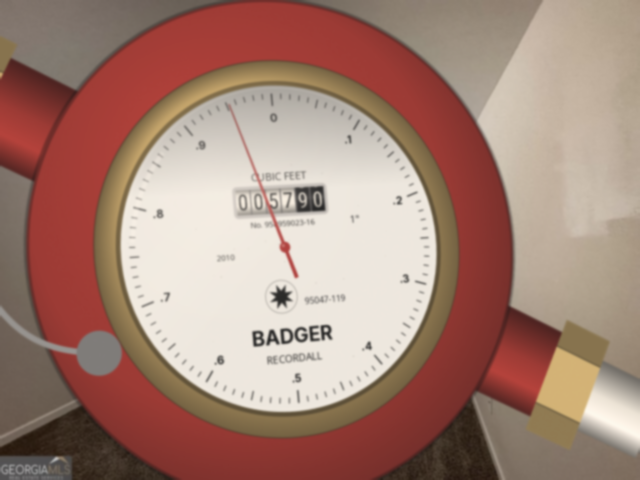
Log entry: 5789.95 ft³
